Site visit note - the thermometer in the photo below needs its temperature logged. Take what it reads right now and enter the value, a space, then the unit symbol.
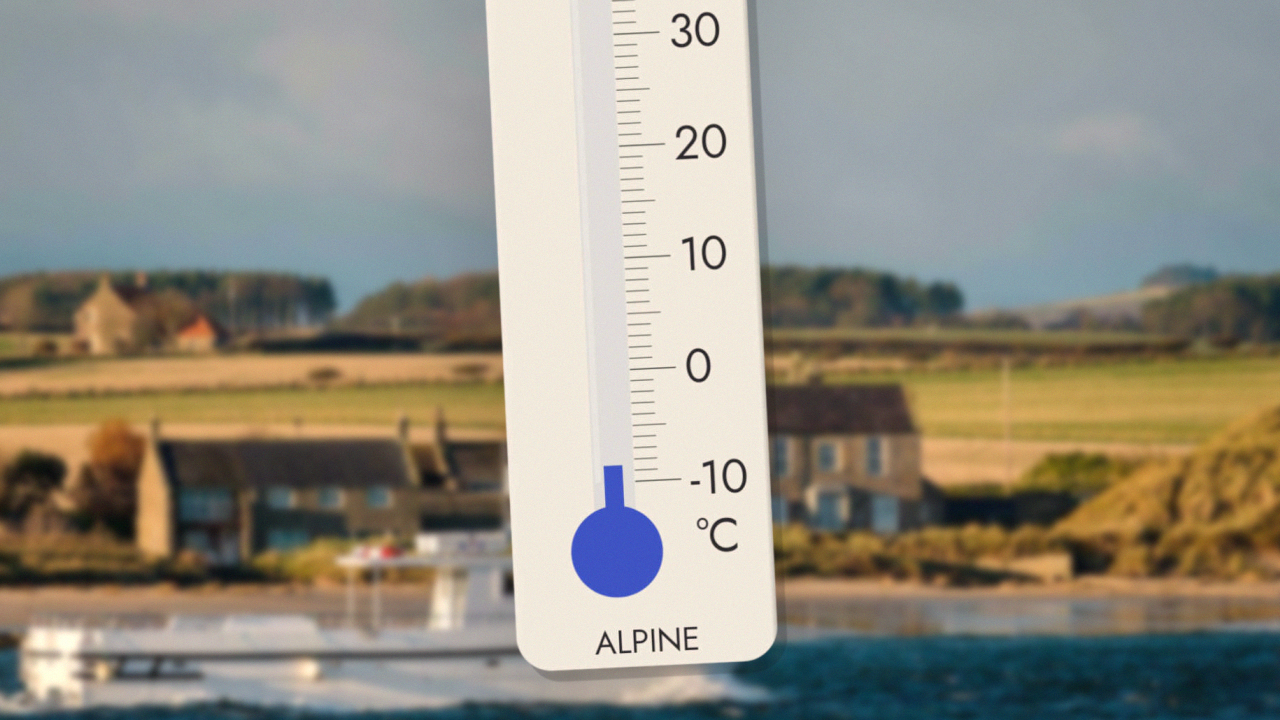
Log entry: -8.5 °C
